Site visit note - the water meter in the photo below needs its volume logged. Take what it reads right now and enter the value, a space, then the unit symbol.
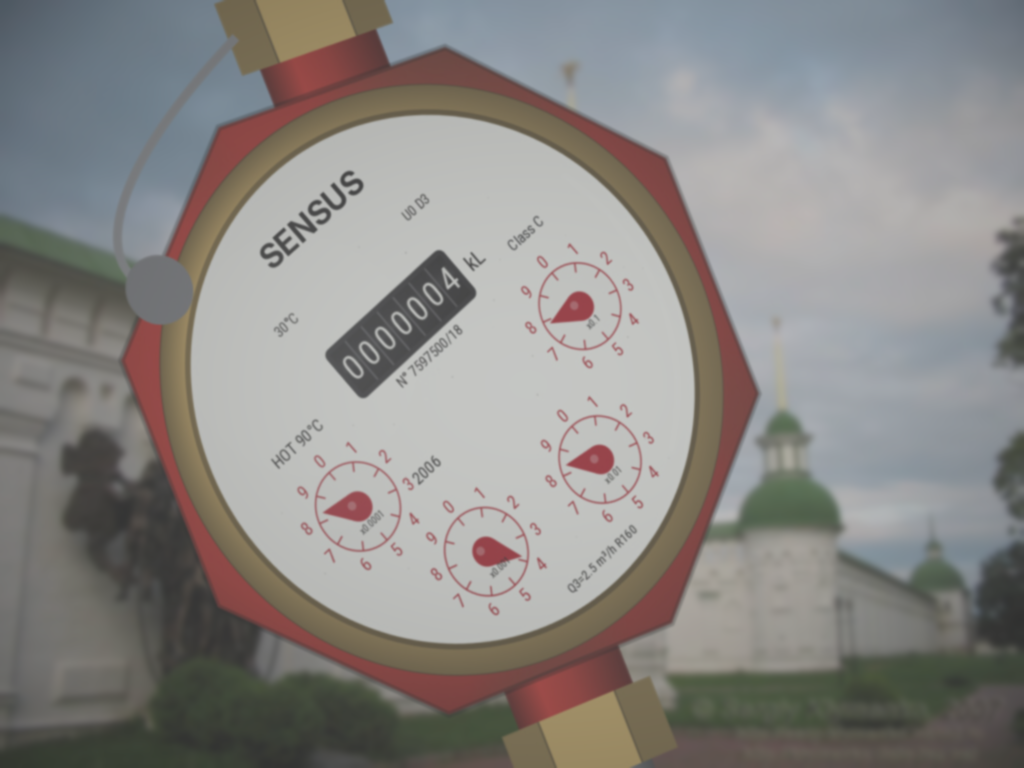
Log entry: 4.7838 kL
